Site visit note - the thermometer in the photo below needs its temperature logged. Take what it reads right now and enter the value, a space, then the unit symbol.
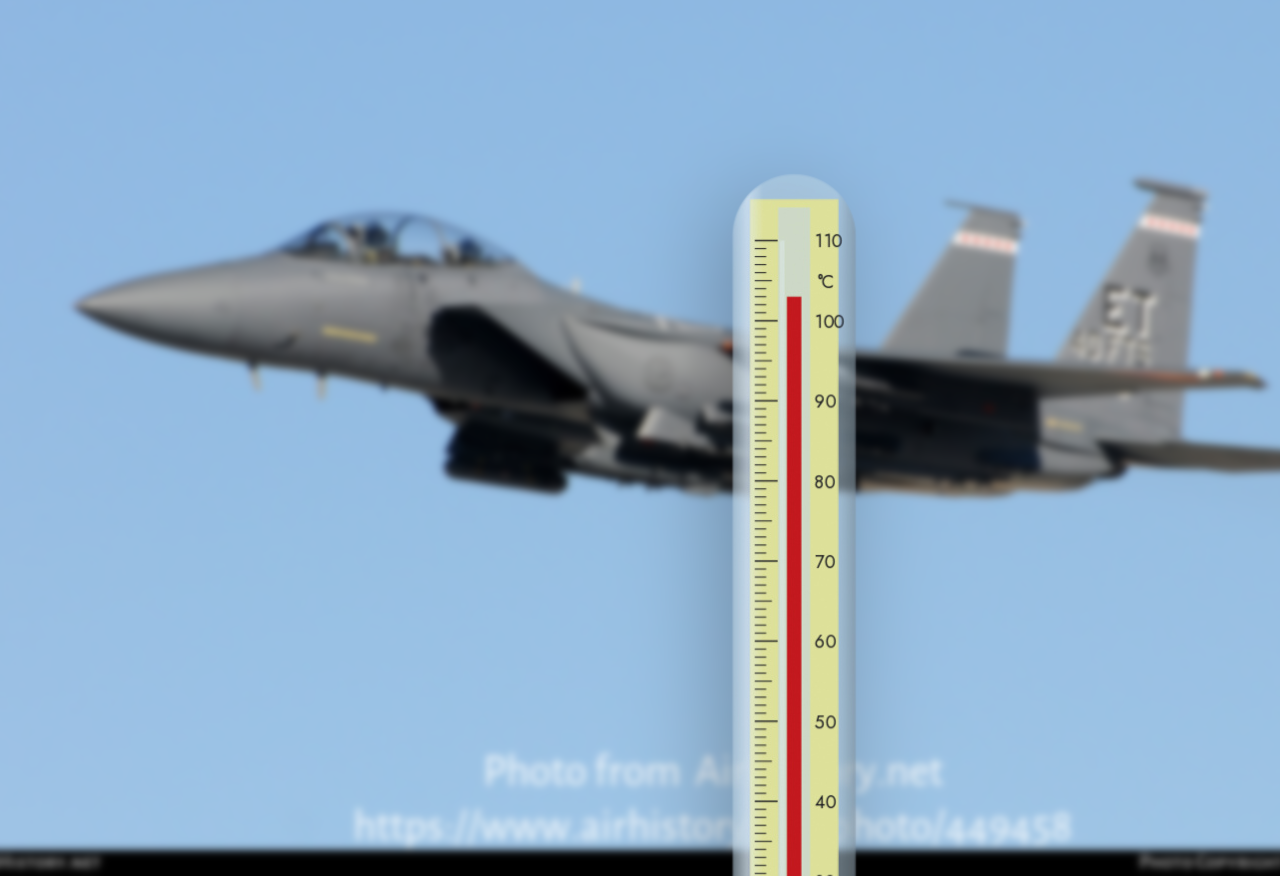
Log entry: 103 °C
